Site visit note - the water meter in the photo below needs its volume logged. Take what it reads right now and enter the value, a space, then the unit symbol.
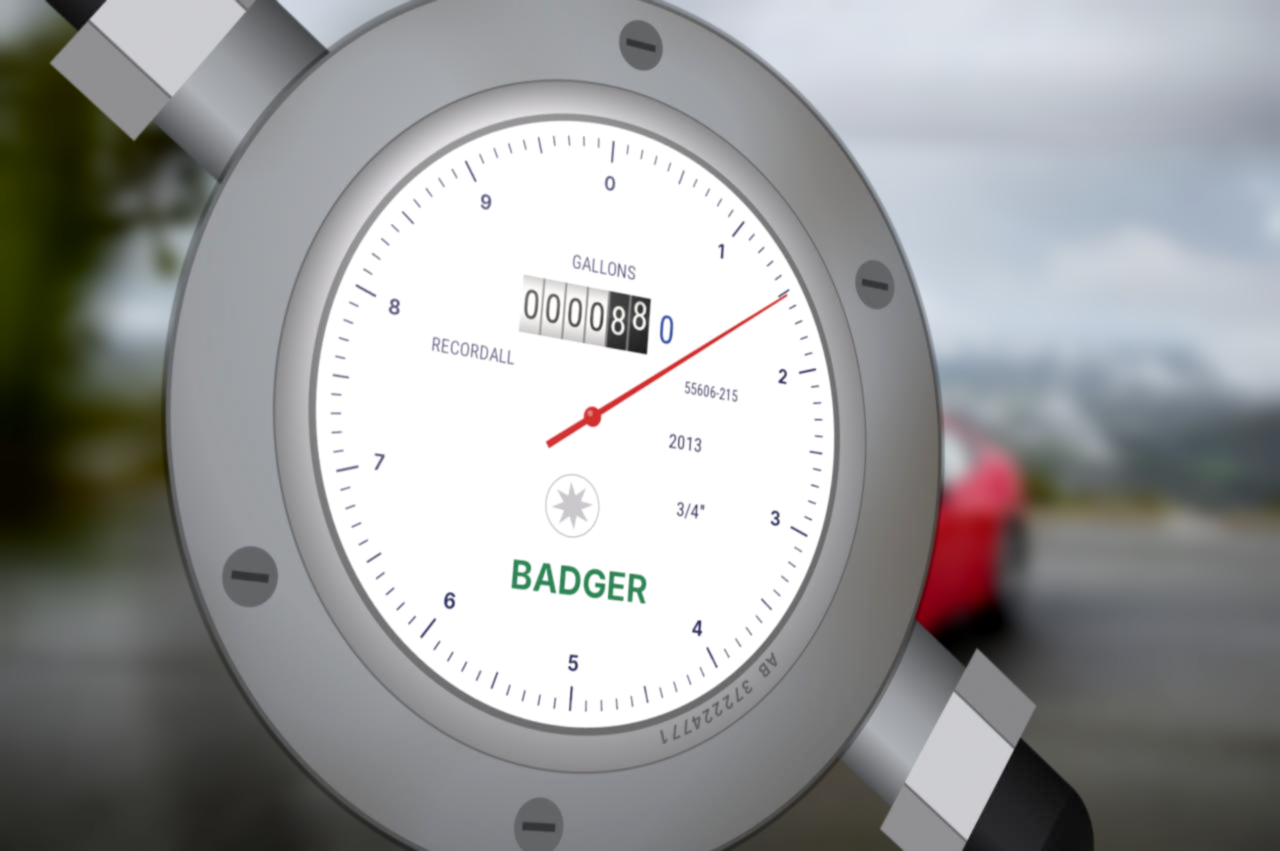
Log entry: 881.5 gal
